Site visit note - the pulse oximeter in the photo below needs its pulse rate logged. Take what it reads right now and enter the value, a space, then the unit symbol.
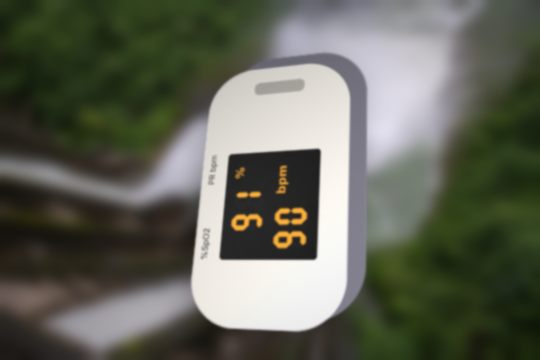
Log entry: 90 bpm
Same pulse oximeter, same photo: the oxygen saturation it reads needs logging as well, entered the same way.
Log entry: 91 %
